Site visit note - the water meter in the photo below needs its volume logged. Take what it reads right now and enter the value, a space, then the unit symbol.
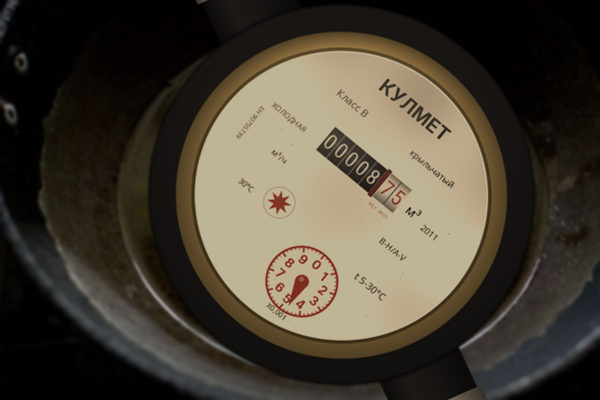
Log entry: 8.754 m³
